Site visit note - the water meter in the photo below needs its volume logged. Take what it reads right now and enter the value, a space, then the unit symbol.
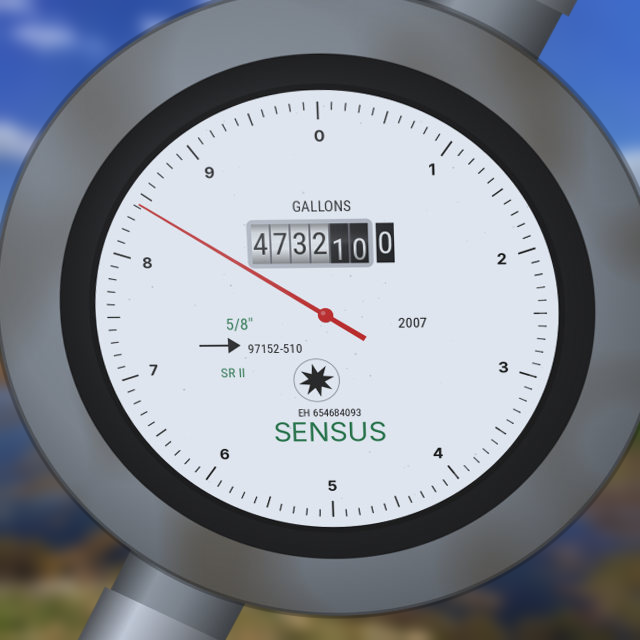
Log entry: 4732098.4 gal
